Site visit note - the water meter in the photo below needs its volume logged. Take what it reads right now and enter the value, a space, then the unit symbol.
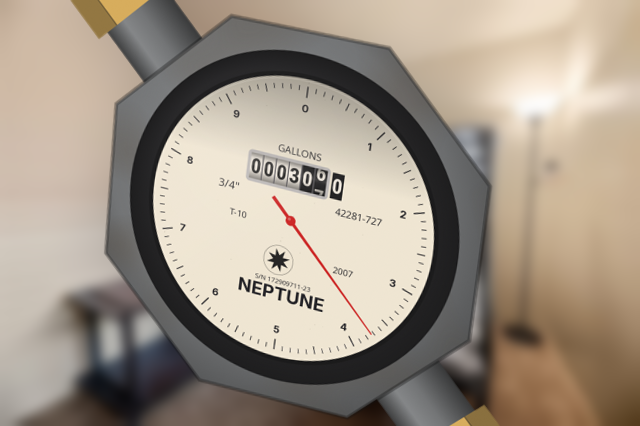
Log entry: 3063.7 gal
